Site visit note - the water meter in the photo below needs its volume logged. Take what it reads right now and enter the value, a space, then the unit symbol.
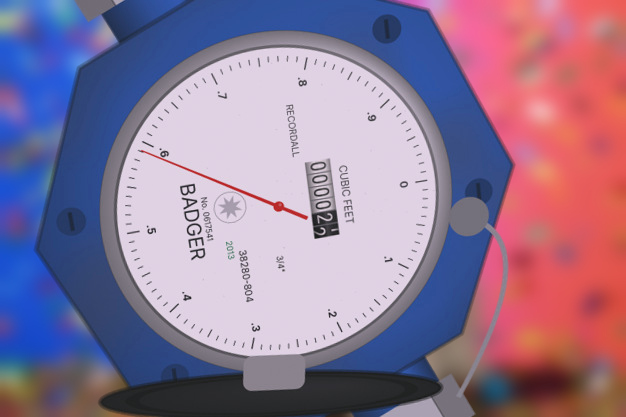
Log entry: 21.59 ft³
